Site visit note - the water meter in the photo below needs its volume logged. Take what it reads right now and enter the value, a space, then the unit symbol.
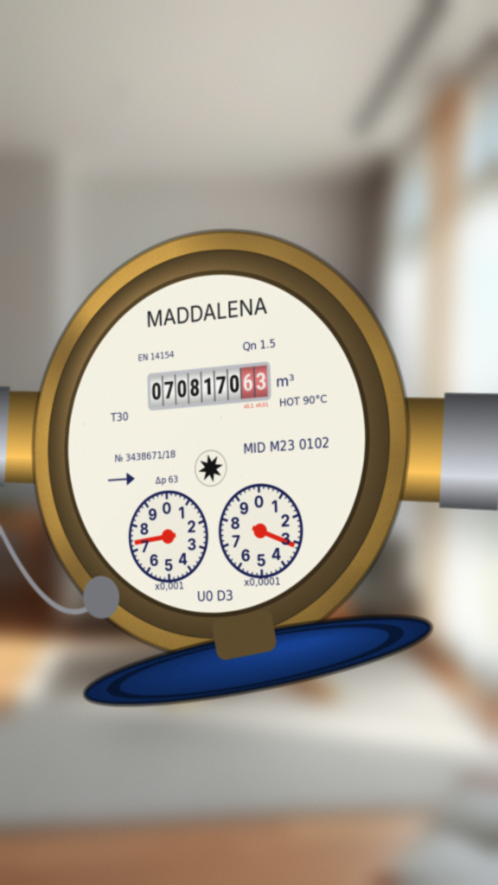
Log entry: 708170.6373 m³
